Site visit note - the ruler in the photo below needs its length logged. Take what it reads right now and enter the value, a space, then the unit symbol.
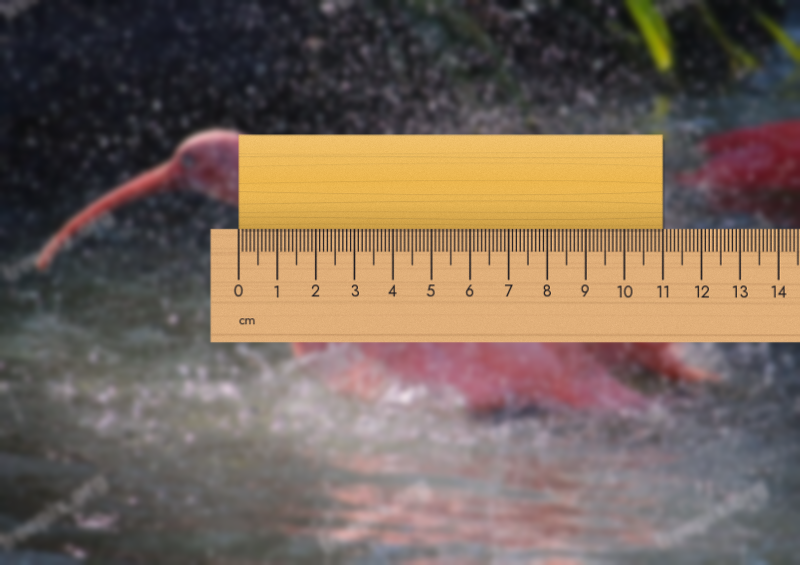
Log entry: 11 cm
